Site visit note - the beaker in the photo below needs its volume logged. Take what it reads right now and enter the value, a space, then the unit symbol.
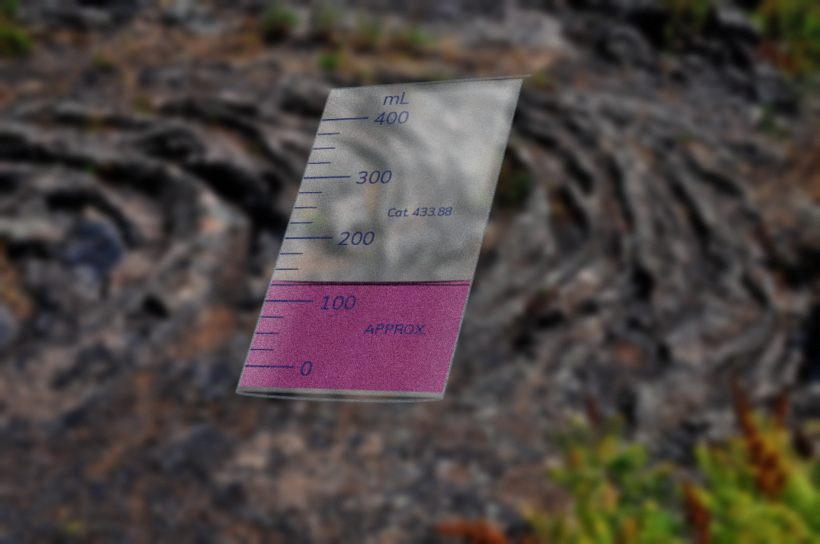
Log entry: 125 mL
